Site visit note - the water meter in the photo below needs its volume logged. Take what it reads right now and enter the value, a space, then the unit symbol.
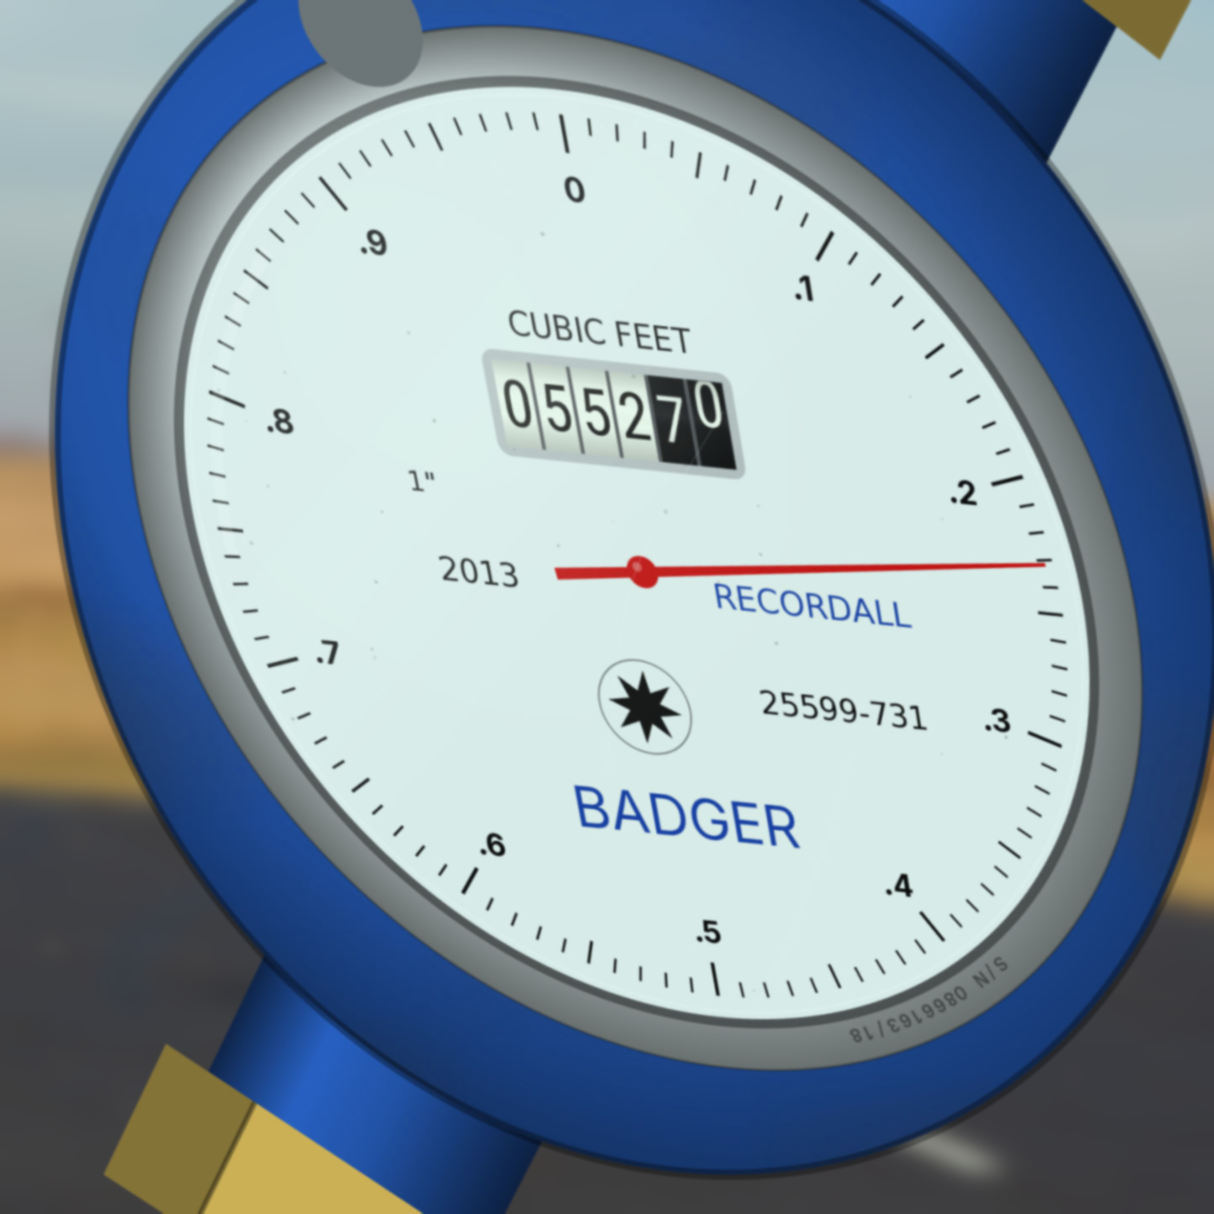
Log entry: 55270.23 ft³
